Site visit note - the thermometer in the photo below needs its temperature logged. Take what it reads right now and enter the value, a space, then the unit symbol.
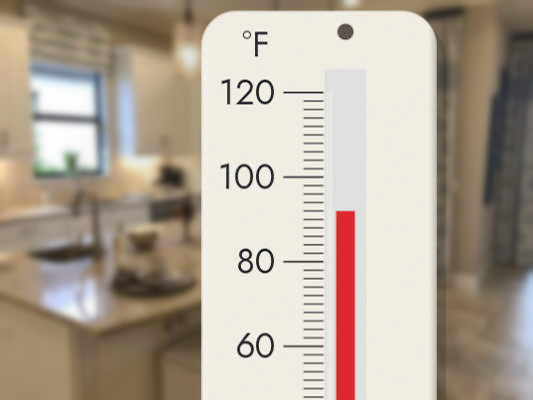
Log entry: 92 °F
